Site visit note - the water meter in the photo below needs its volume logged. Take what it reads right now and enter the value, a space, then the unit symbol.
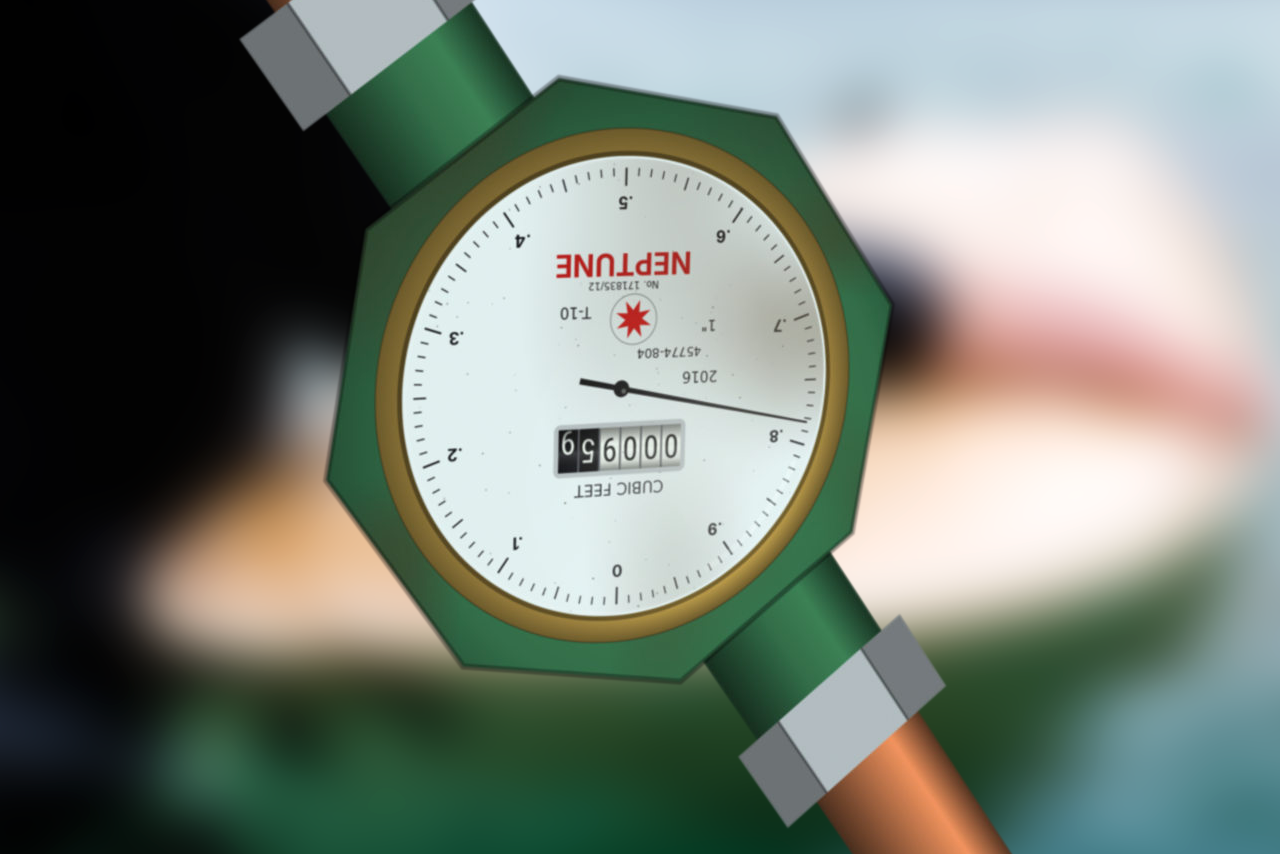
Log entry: 958.78 ft³
